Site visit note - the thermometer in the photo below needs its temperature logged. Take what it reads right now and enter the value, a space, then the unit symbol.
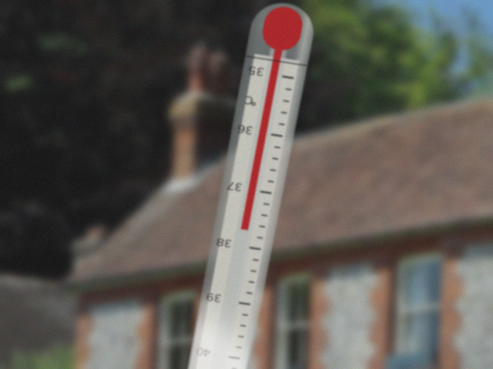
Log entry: 37.7 °C
